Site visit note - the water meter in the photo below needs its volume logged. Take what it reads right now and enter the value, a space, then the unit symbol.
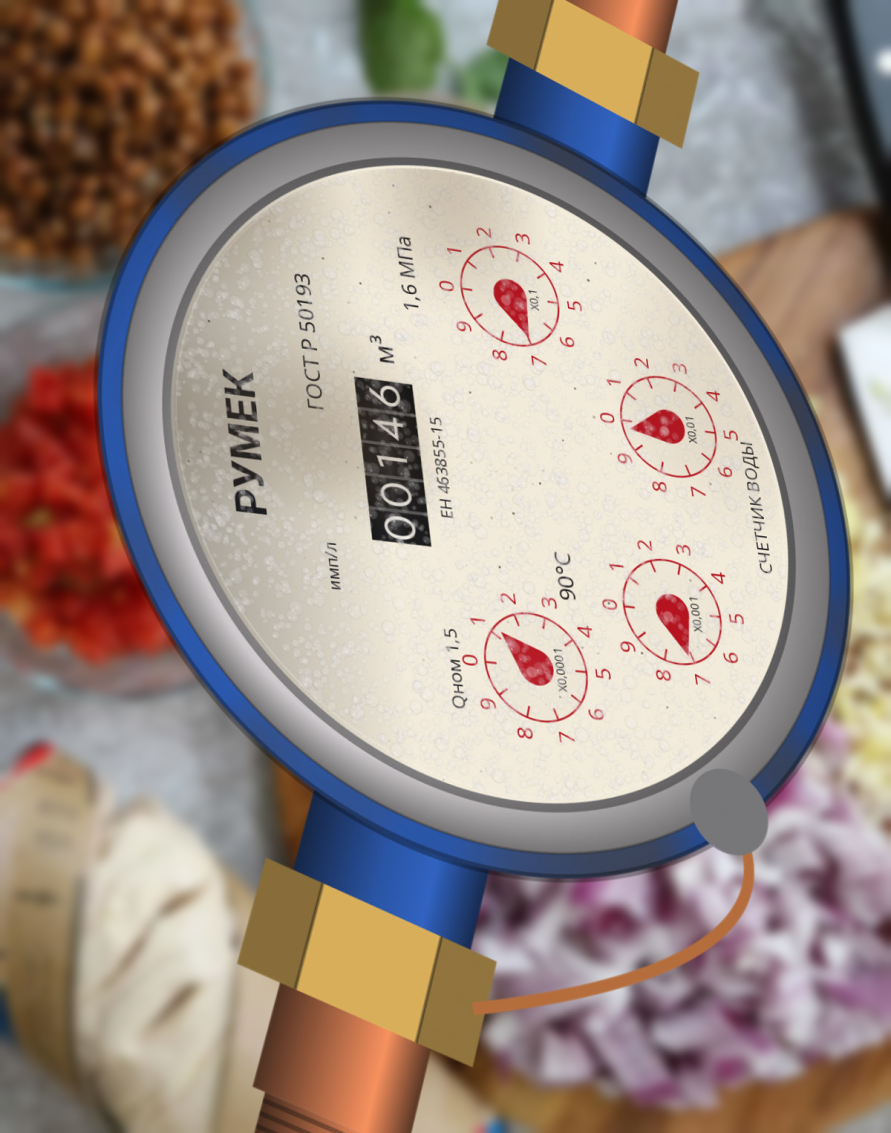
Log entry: 146.6971 m³
